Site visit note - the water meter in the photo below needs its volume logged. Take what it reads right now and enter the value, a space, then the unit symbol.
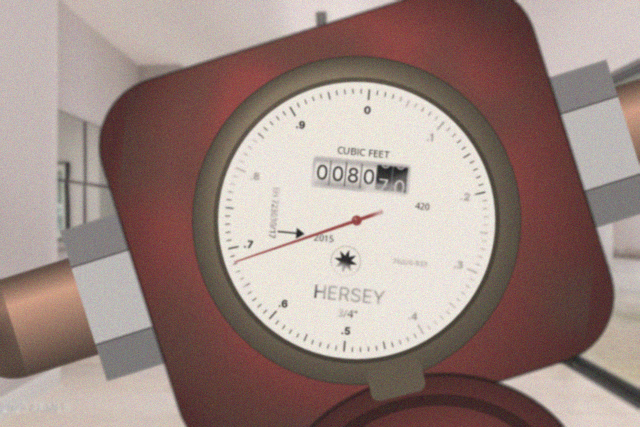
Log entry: 8069.68 ft³
